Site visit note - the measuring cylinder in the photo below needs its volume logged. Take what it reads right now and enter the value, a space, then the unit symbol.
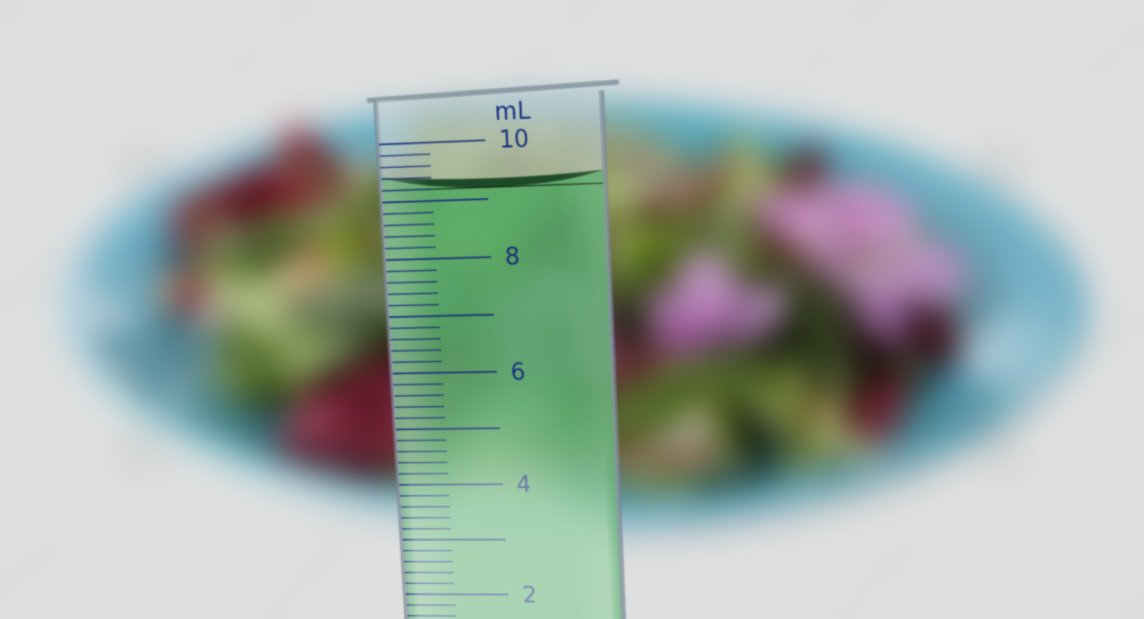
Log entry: 9.2 mL
